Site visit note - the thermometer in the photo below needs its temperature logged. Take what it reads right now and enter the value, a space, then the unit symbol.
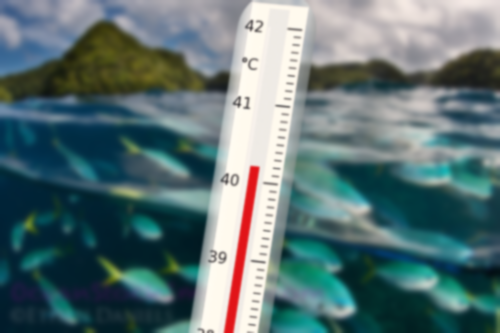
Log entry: 40.2 °C
